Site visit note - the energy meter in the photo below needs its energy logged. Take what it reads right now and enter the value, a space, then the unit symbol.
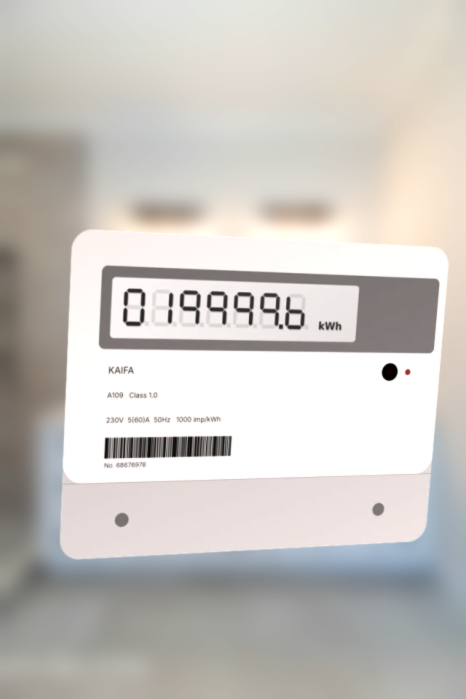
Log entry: 19999.6 kWh
